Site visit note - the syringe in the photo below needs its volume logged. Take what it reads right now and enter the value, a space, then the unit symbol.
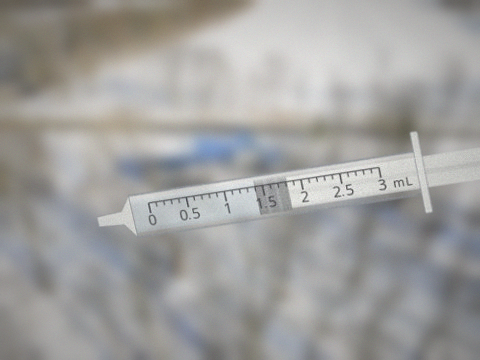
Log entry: 1.4 mL
